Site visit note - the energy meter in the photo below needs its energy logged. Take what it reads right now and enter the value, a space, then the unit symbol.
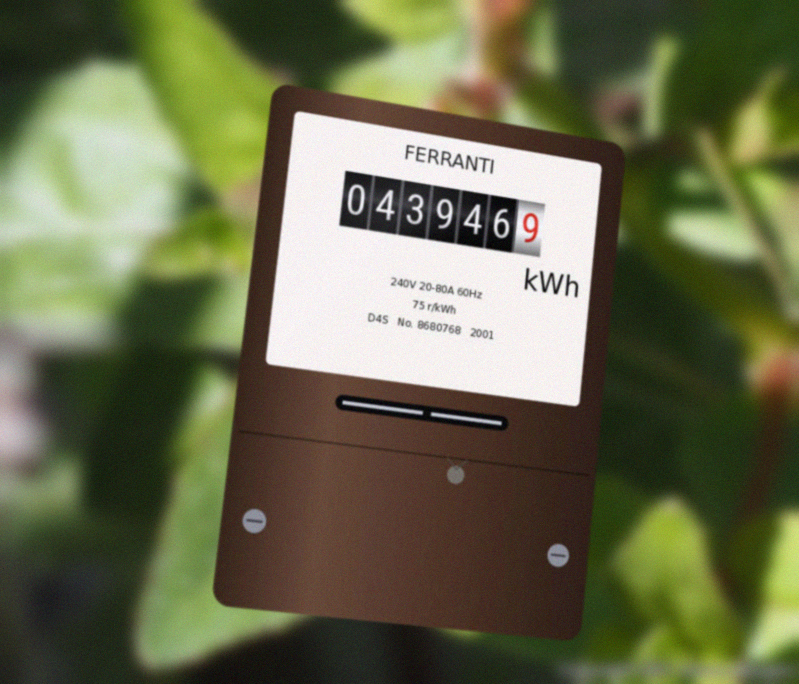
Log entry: 43946.9 kWh
